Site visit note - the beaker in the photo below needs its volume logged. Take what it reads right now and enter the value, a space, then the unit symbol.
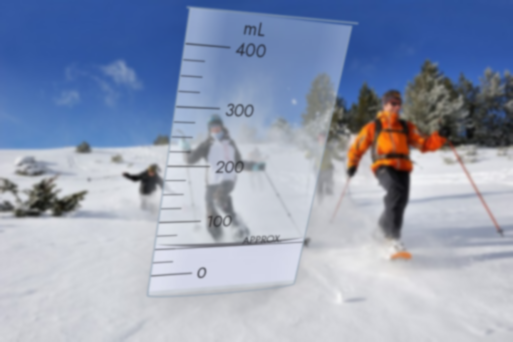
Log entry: 50 mL
